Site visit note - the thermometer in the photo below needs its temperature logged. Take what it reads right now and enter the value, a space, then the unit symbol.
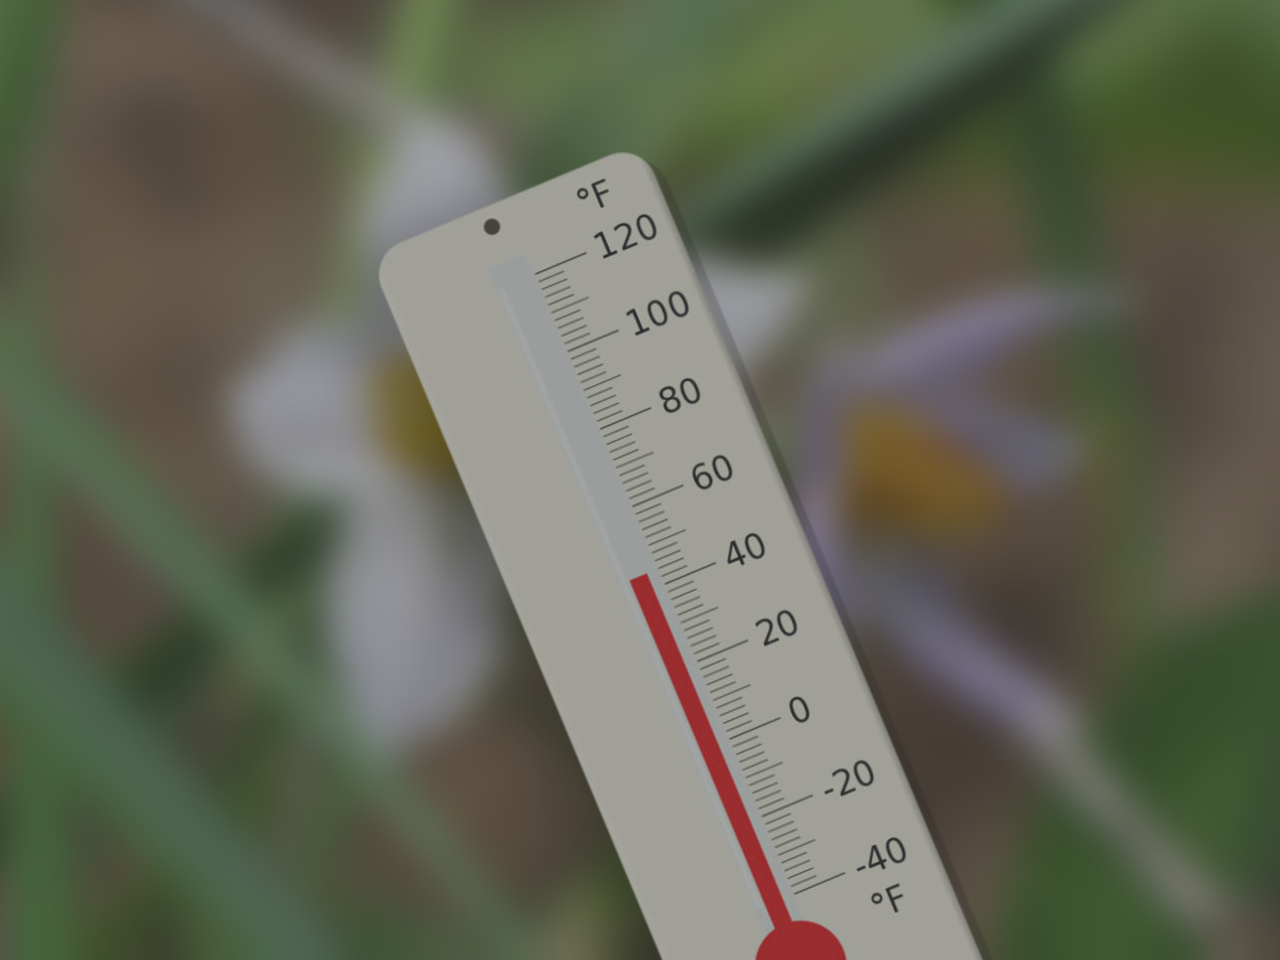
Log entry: 44 °F
